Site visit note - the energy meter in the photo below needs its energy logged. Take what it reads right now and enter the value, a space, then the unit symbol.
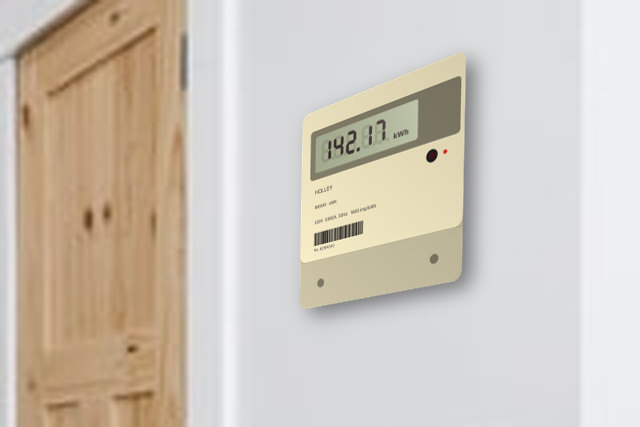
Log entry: 142.17 kWh
